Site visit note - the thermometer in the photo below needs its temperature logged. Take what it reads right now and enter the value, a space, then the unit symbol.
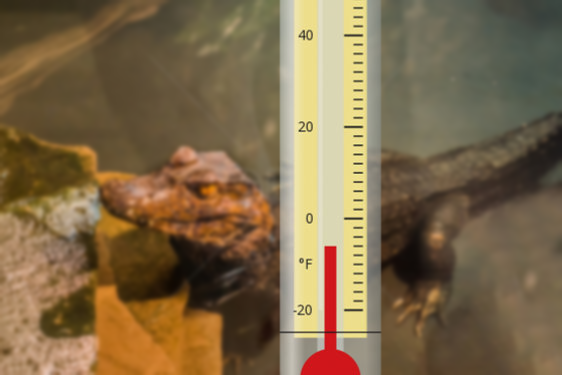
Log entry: -6 °F
